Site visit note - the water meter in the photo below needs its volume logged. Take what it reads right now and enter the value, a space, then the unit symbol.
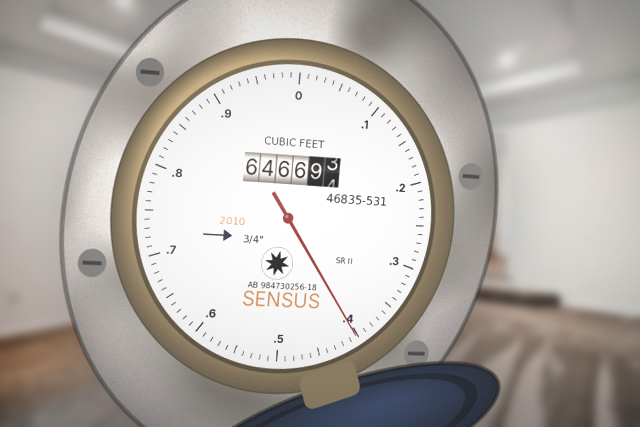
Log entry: 646693.40 ft³
